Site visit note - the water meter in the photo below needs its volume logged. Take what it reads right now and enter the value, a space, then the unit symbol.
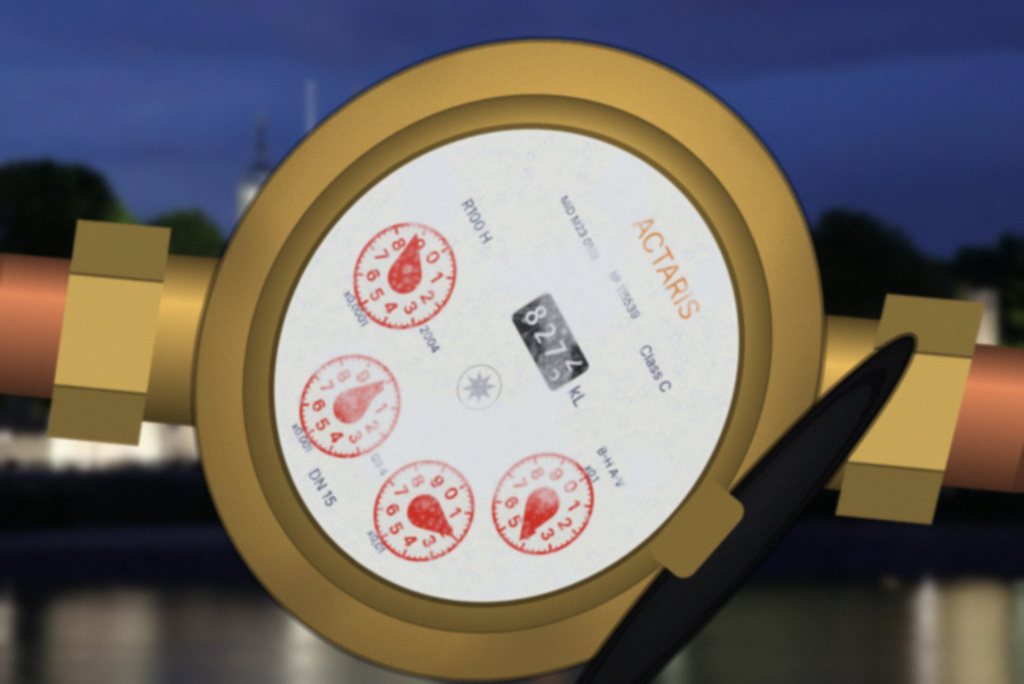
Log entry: 8272.4198 kL
